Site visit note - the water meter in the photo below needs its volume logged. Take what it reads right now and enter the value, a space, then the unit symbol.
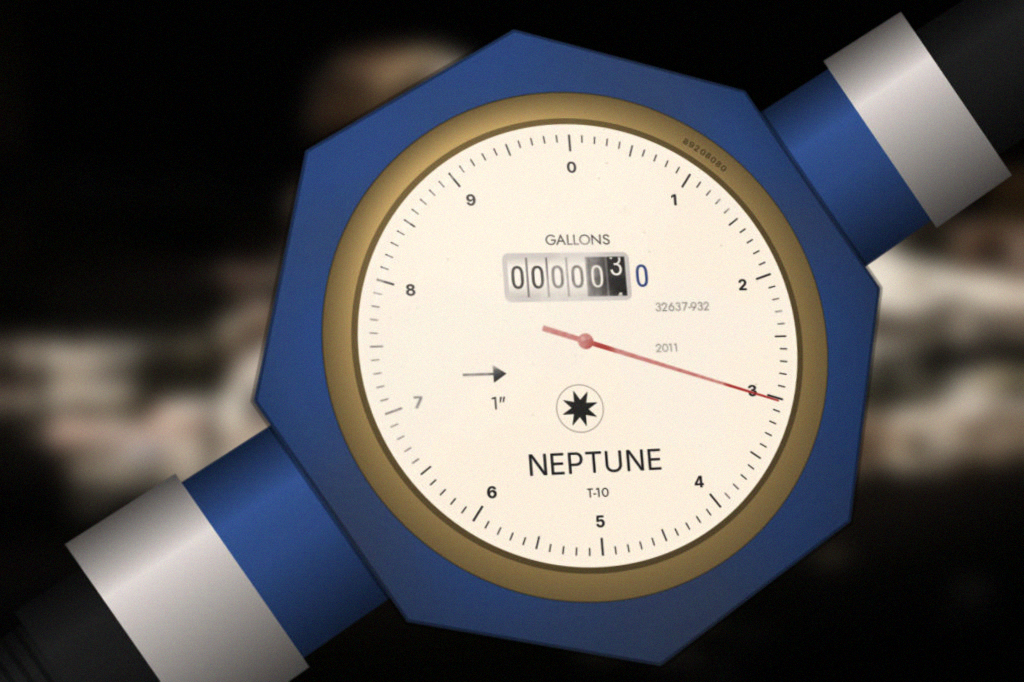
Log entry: 33.0 gal
